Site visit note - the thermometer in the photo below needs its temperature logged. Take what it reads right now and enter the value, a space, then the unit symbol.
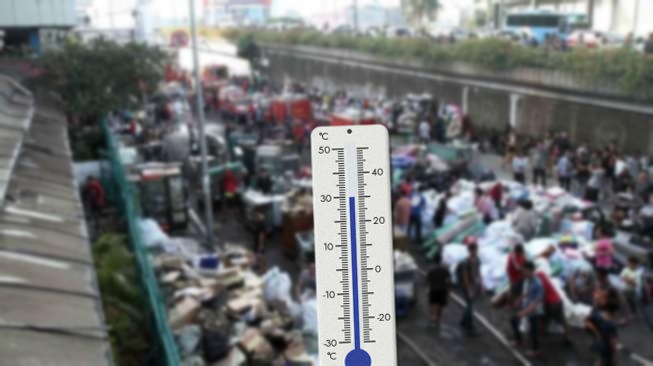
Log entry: 30 °C
